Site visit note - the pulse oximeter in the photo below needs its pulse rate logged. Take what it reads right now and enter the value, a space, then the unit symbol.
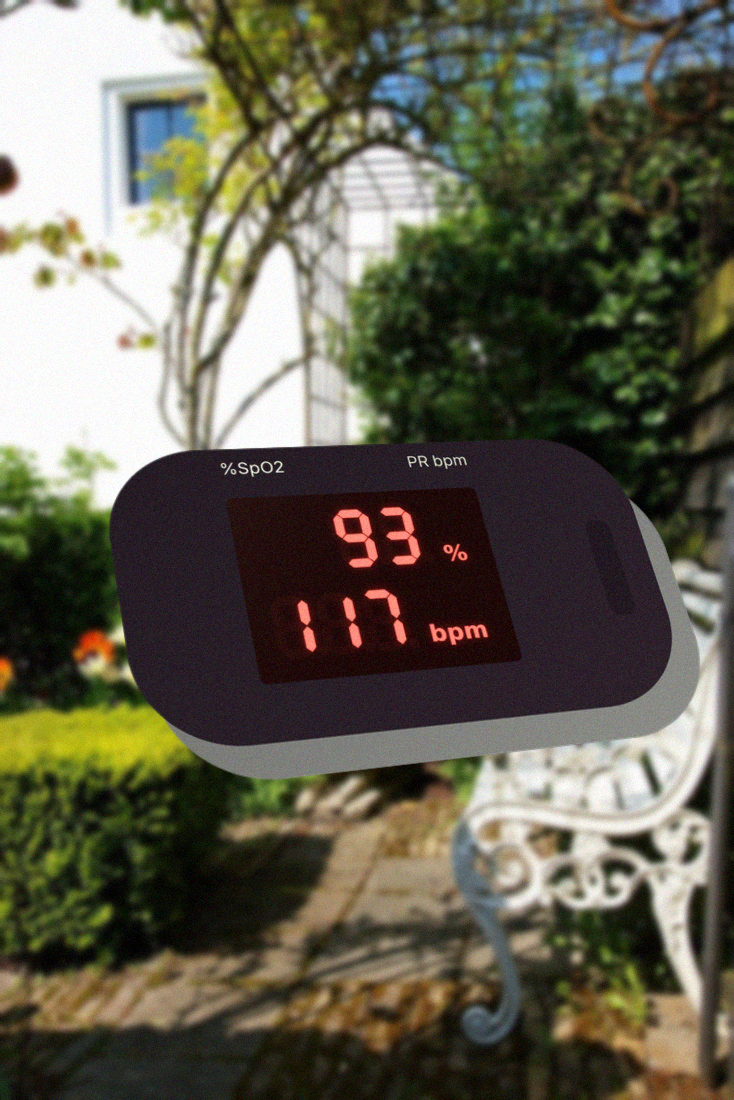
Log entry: 117 bpm
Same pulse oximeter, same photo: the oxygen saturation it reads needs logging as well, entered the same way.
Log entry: 93 %
